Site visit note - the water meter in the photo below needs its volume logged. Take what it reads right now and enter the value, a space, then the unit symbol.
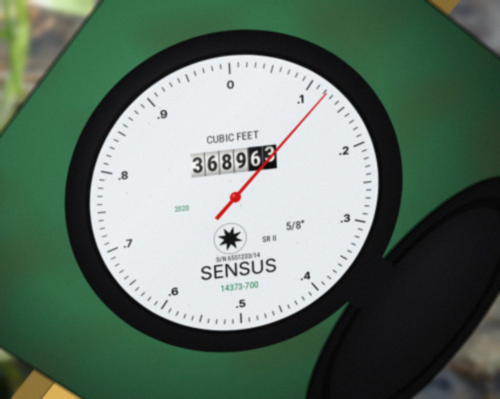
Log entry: 368963.12 ft³
